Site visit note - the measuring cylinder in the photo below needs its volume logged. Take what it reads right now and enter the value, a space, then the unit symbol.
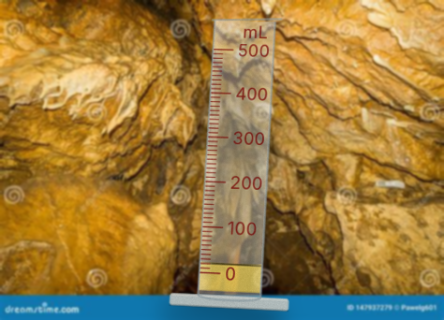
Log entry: 20 mL
